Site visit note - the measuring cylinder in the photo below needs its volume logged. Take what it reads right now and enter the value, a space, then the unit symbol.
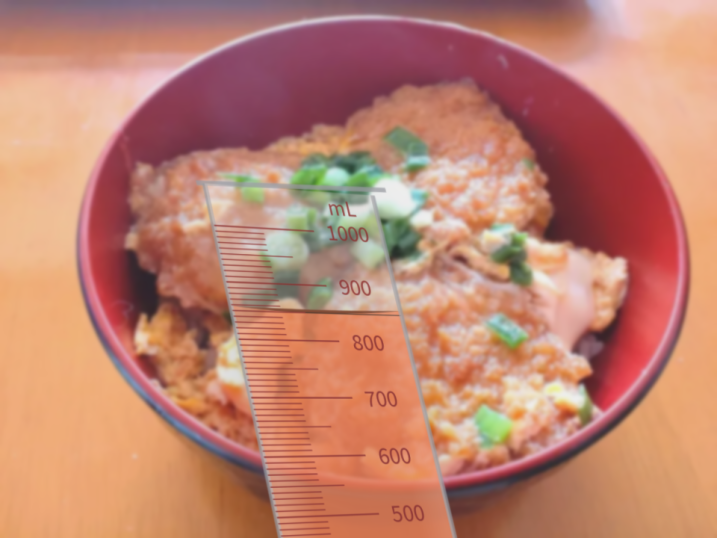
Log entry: 850 mL
